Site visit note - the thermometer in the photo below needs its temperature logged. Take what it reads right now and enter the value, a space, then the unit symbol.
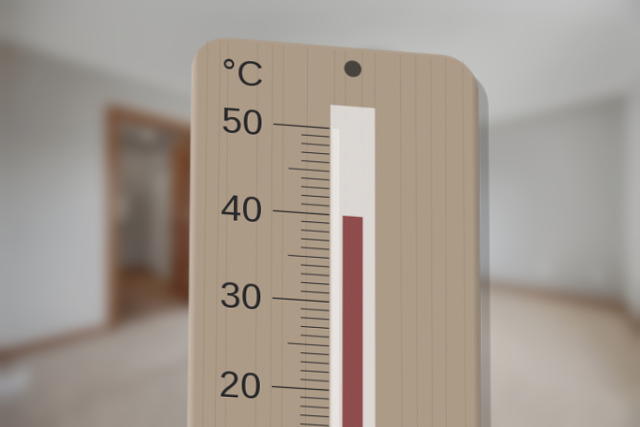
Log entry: 40 °C
